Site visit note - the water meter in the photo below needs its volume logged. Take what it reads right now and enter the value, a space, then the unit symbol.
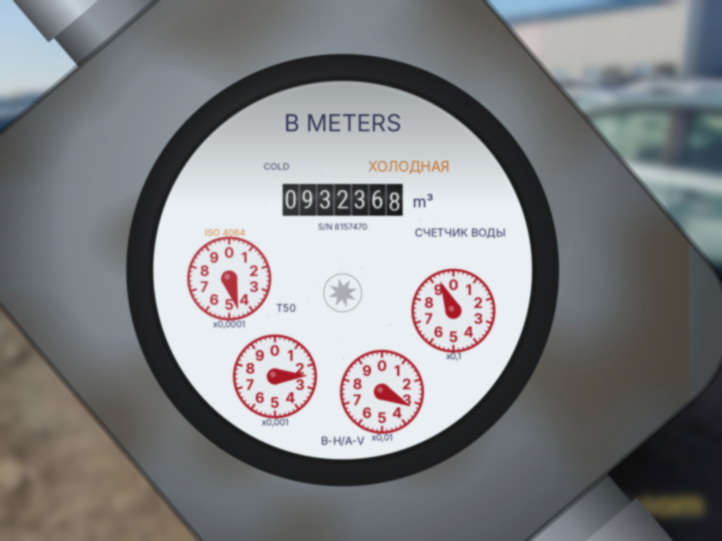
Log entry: 932367.9324 m³
